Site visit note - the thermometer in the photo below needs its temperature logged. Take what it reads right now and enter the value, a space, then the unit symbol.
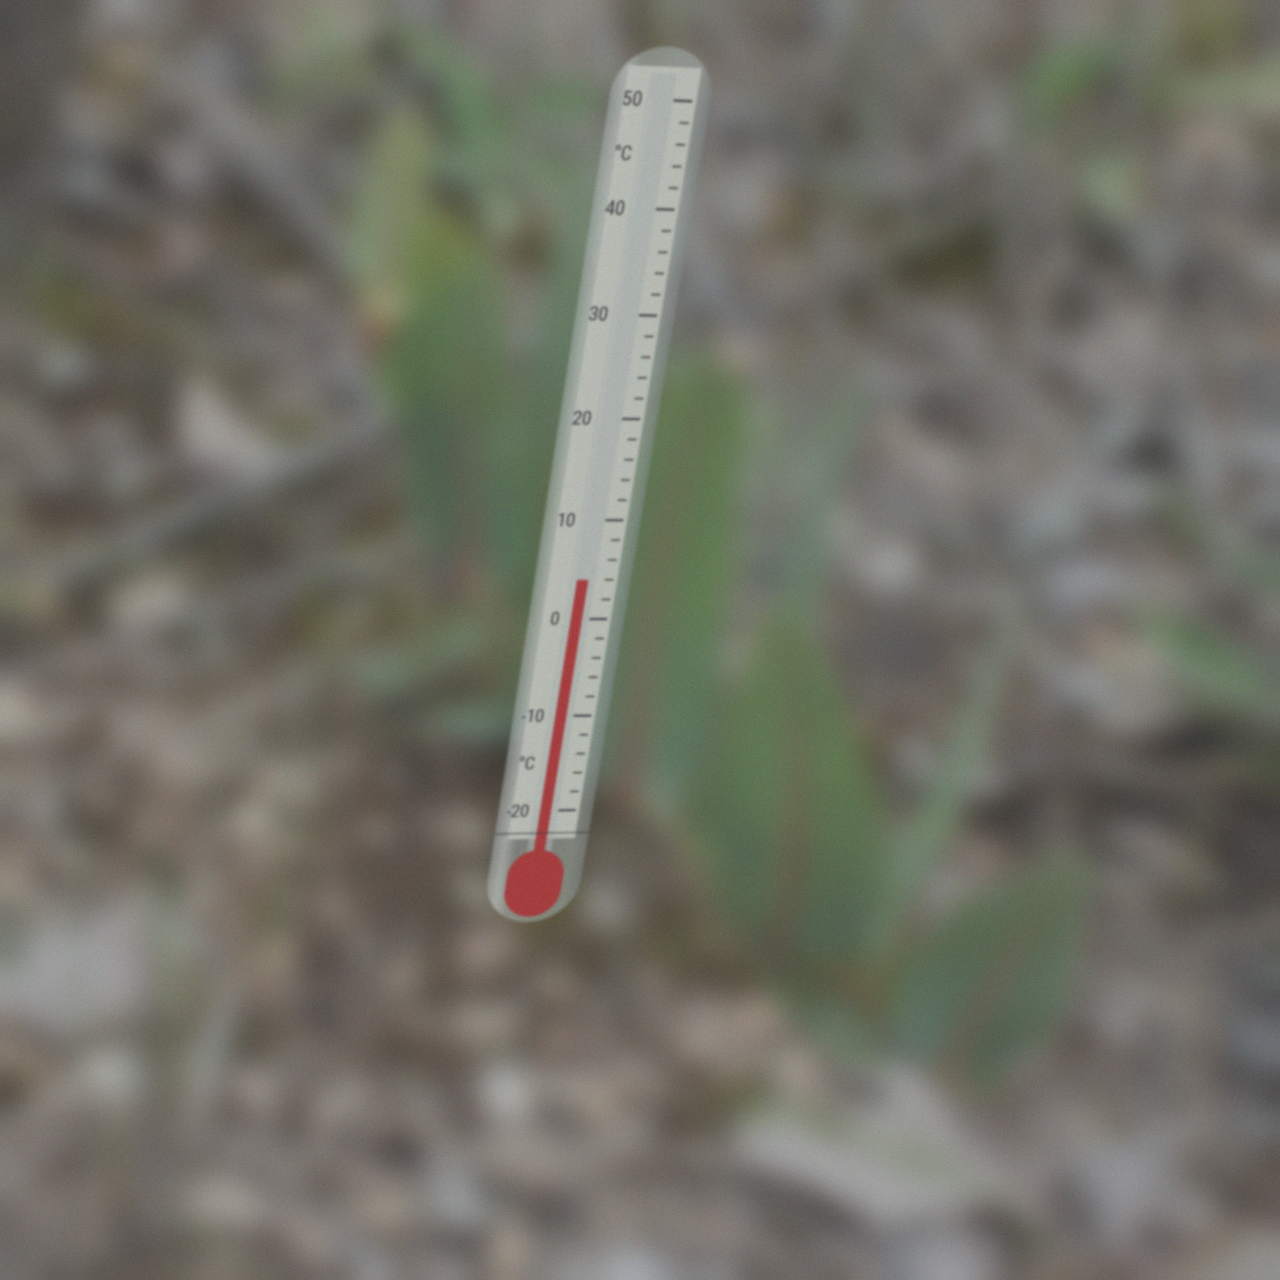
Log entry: 4 °C
